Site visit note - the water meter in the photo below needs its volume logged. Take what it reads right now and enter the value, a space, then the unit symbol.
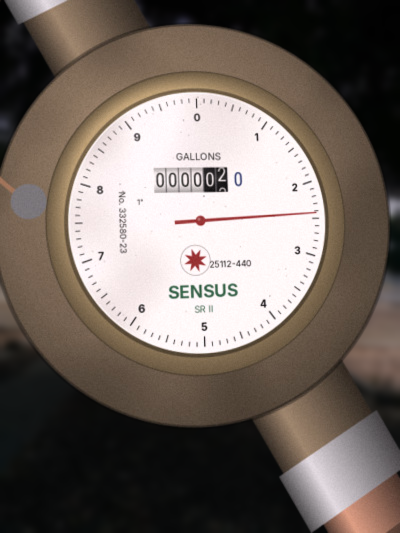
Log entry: 22.4 gal
